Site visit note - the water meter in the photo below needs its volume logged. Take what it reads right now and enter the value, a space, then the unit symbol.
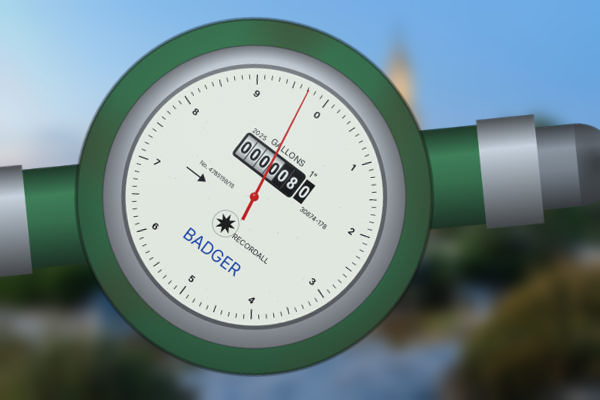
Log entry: 79.7 gal
